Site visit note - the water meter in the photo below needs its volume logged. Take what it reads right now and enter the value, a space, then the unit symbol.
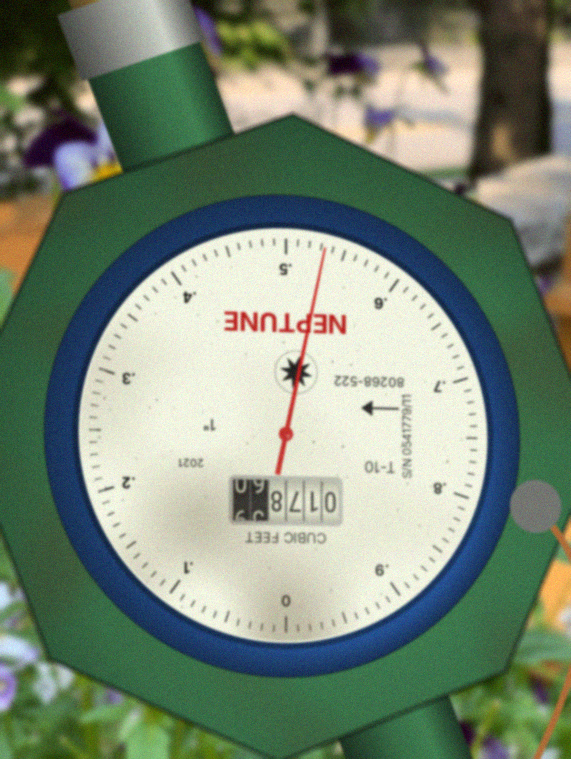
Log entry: 17859.53 ft³
